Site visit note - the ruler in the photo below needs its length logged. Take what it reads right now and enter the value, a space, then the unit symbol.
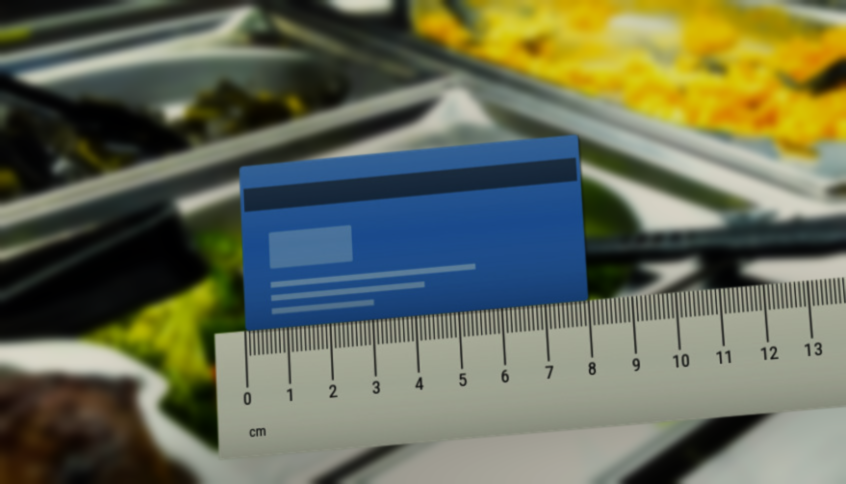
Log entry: 8 cm
